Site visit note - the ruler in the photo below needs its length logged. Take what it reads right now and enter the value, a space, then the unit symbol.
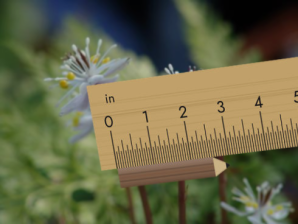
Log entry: 3 in
